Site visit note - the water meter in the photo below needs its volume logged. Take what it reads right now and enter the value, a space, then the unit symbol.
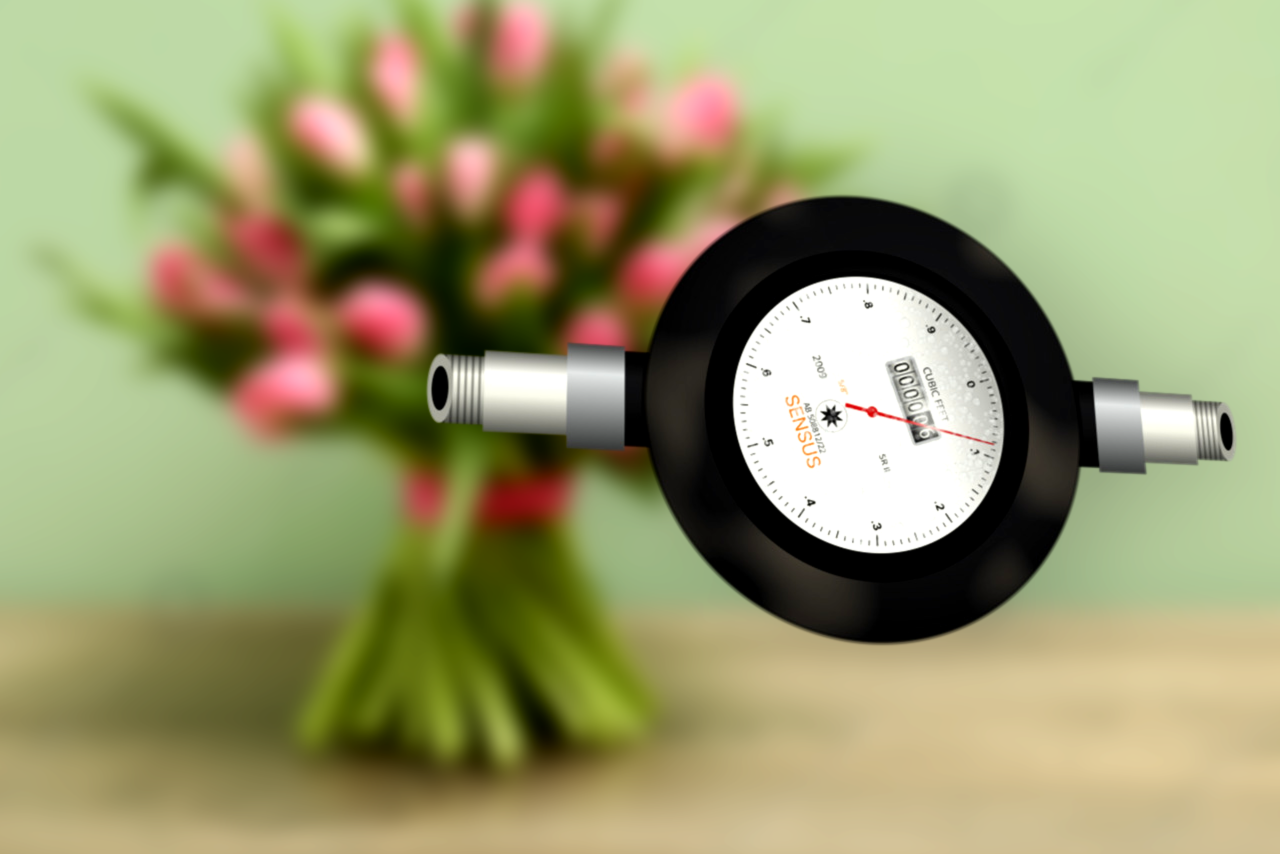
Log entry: 6.08 ft³
